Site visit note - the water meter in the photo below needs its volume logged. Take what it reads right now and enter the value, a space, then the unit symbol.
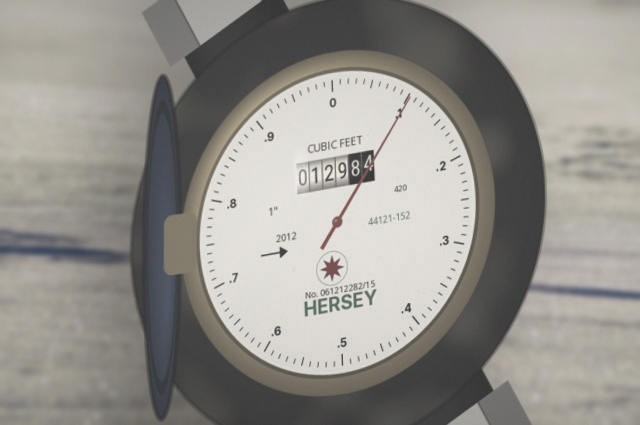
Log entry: 12984.10 ft³
